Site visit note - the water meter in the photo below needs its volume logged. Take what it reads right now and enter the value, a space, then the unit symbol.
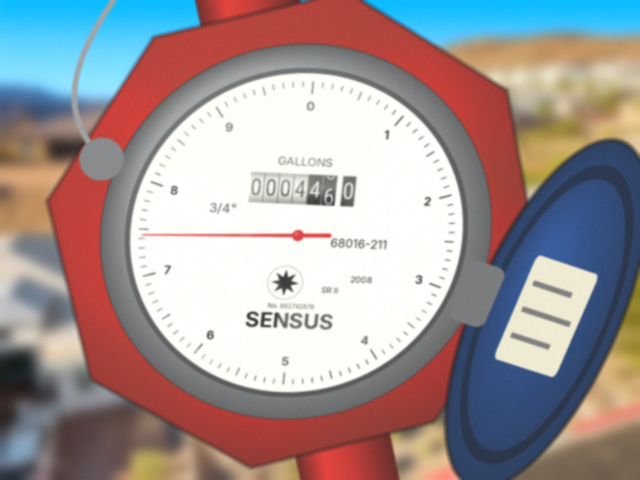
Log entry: 4457.4 gal
